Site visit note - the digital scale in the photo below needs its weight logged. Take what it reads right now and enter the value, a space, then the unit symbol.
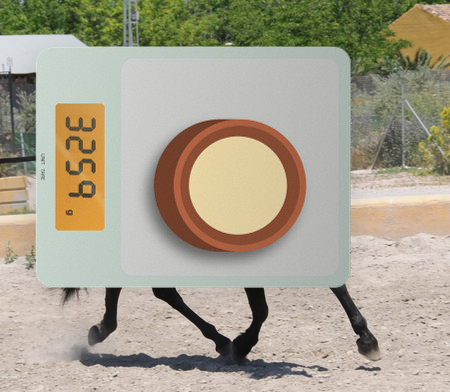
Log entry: 3259 g
